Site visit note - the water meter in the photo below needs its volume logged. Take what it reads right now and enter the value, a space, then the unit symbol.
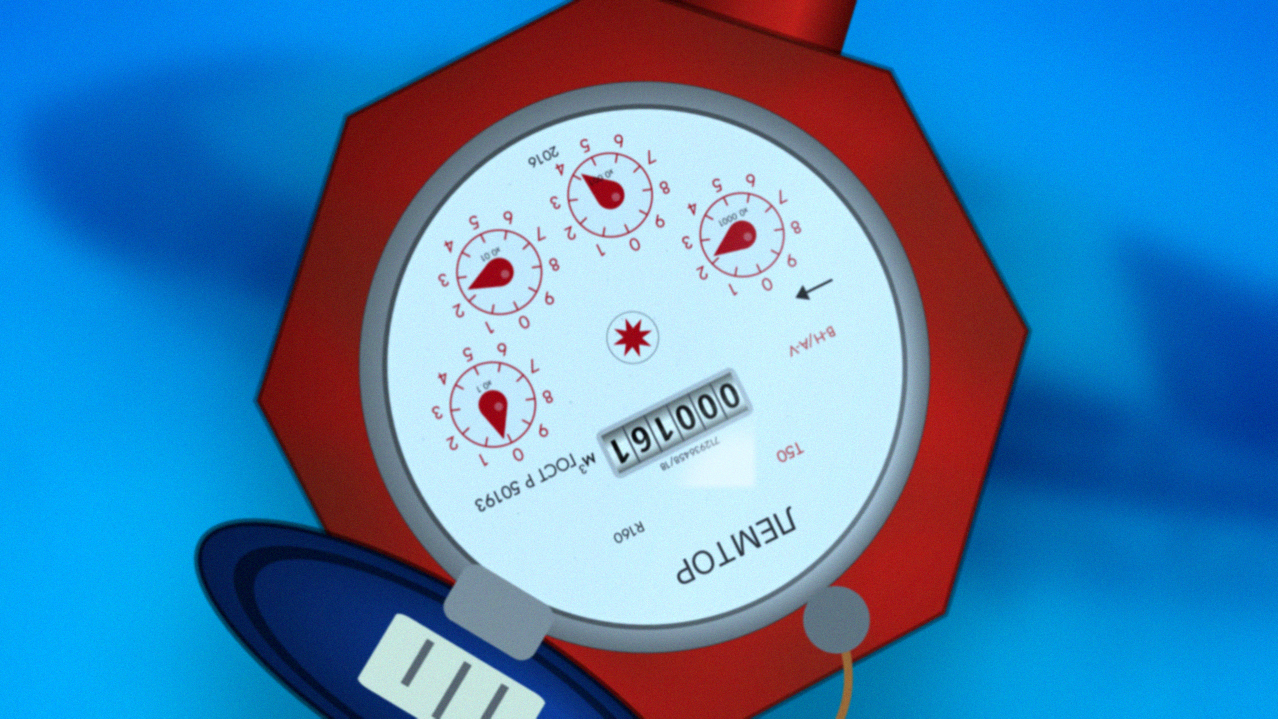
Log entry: 161.0242 m³
